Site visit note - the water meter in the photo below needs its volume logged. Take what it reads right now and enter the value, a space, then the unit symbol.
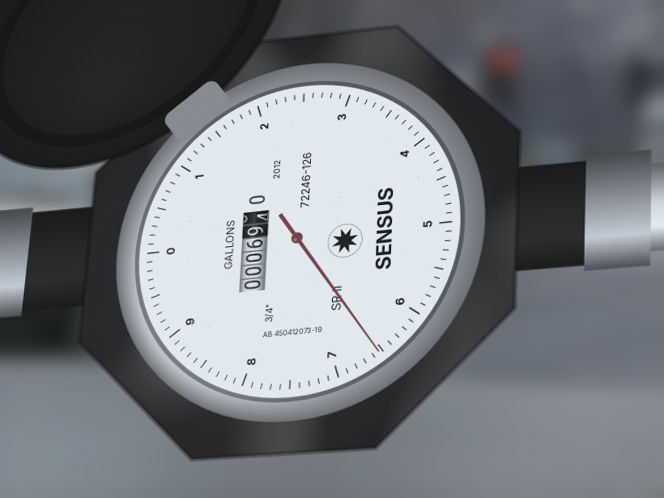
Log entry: 6936.5 gal
